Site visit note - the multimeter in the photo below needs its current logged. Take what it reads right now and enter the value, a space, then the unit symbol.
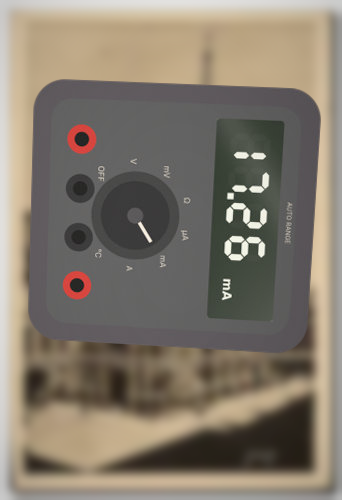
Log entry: 17.26 mA
